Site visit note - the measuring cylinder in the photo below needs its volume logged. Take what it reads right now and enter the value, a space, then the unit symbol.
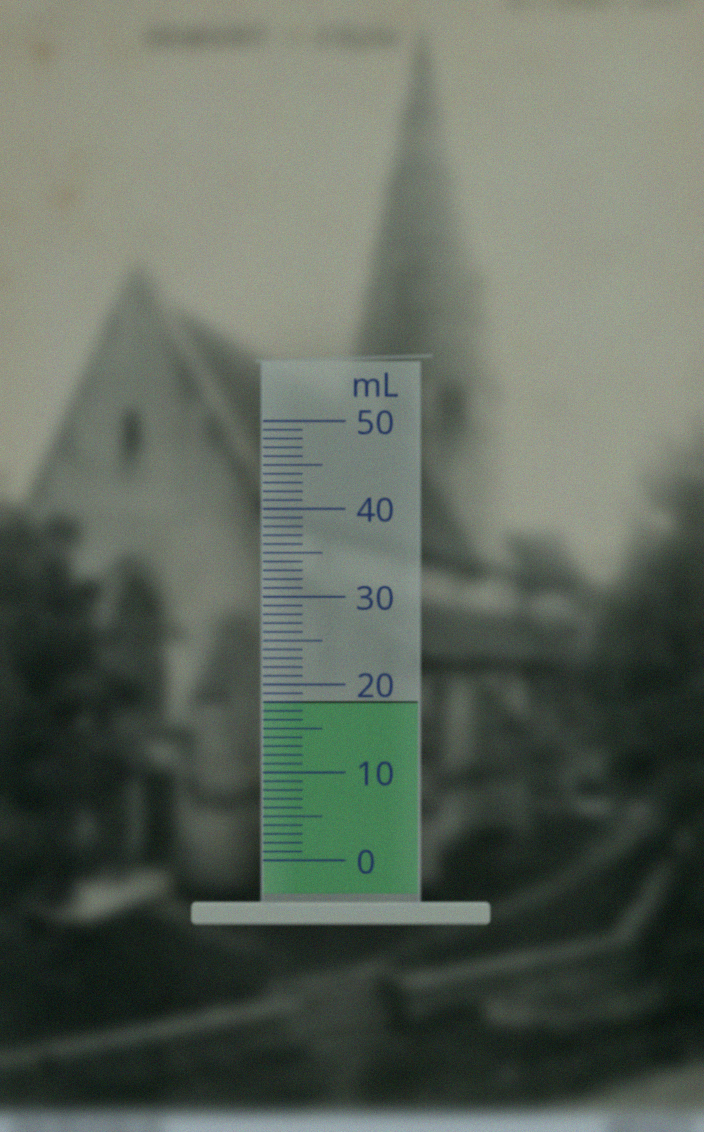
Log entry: 18 mL
